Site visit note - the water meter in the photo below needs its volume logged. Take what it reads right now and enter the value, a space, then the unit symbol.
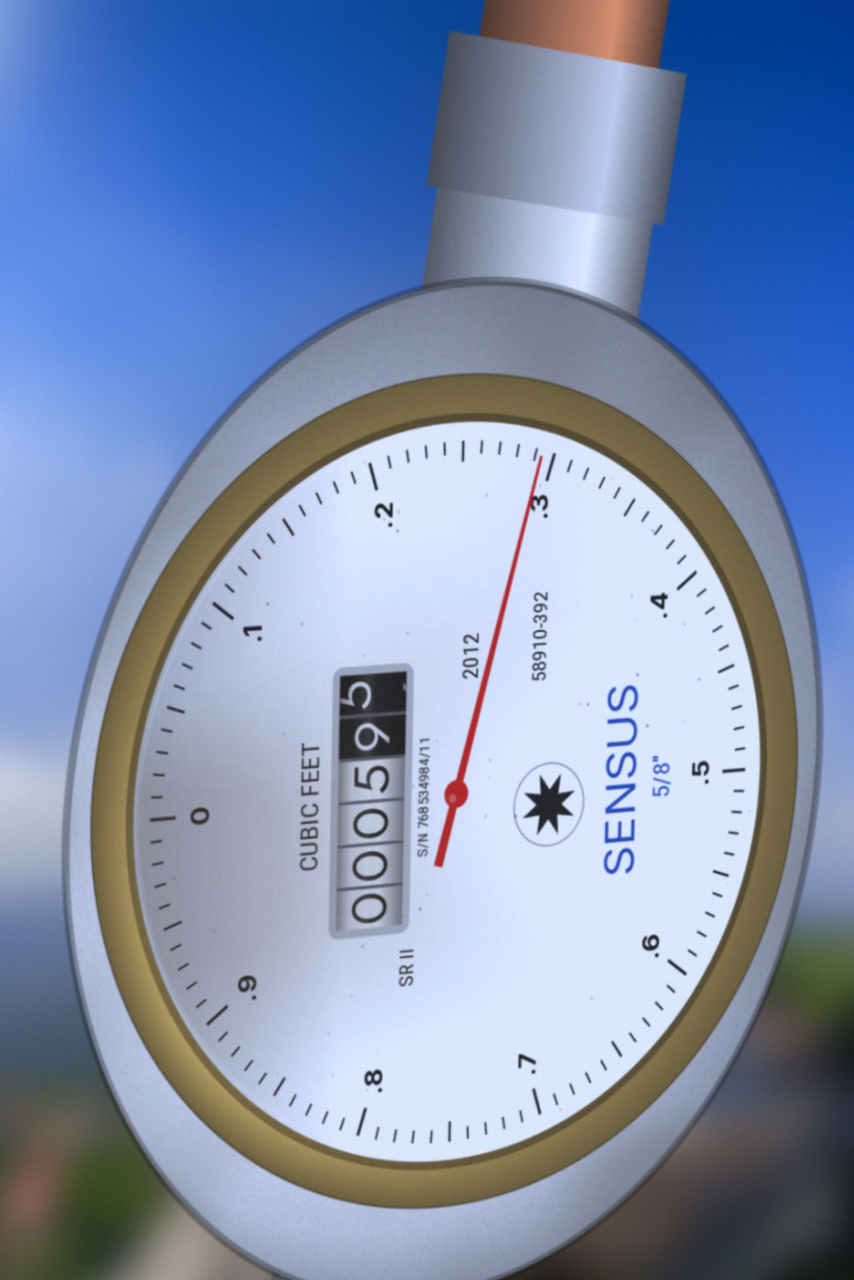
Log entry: 595.29 ft³
